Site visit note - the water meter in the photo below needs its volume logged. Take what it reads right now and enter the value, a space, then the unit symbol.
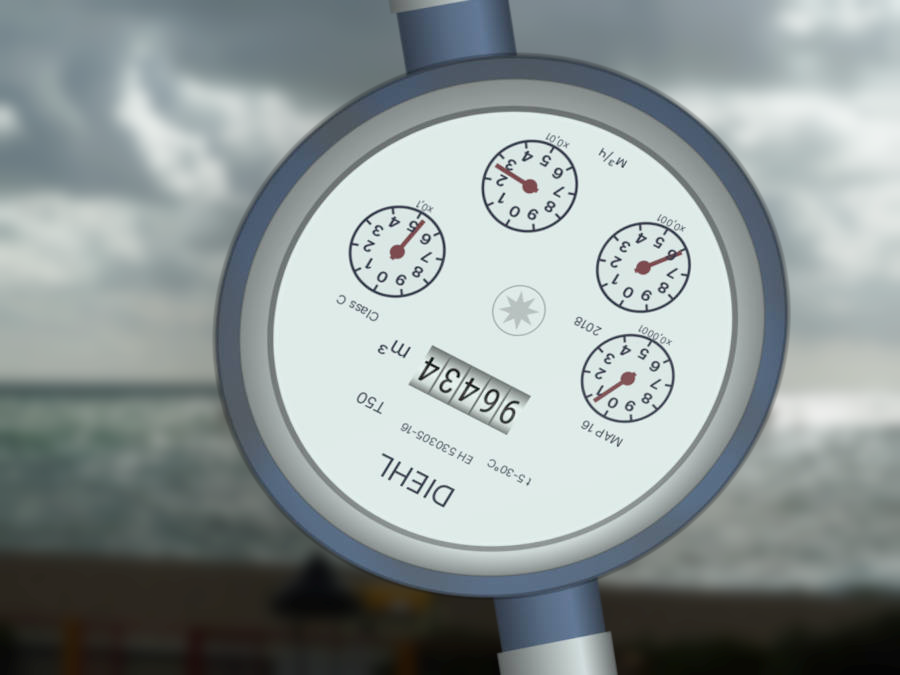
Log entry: 96434.5260 m³
